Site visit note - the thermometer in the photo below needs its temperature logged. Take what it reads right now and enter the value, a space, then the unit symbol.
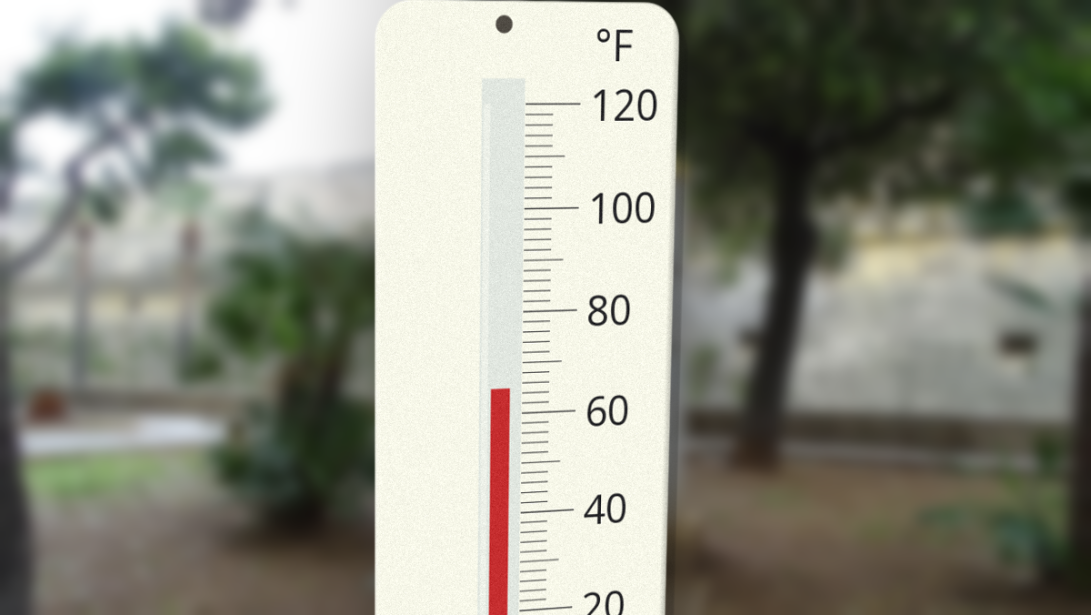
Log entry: 65 °F
